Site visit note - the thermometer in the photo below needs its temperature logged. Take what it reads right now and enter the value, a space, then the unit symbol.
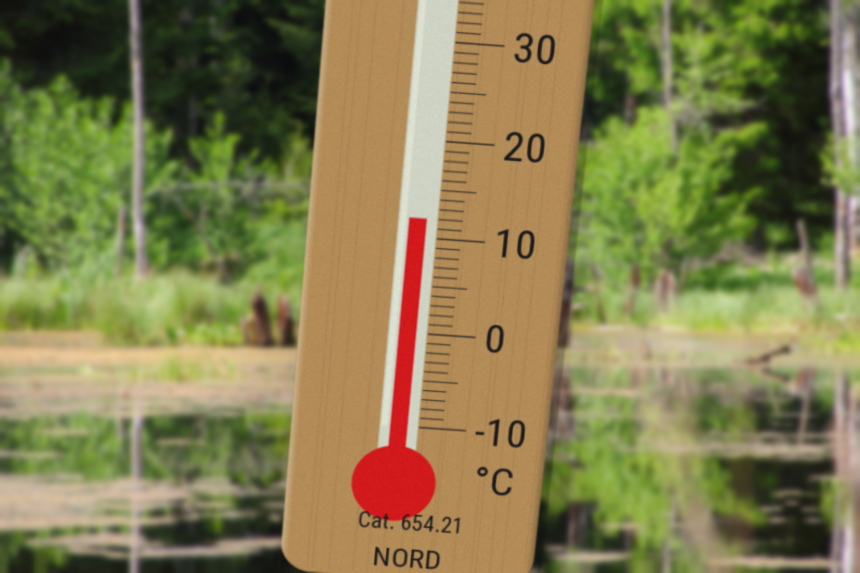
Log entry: 12 °C
